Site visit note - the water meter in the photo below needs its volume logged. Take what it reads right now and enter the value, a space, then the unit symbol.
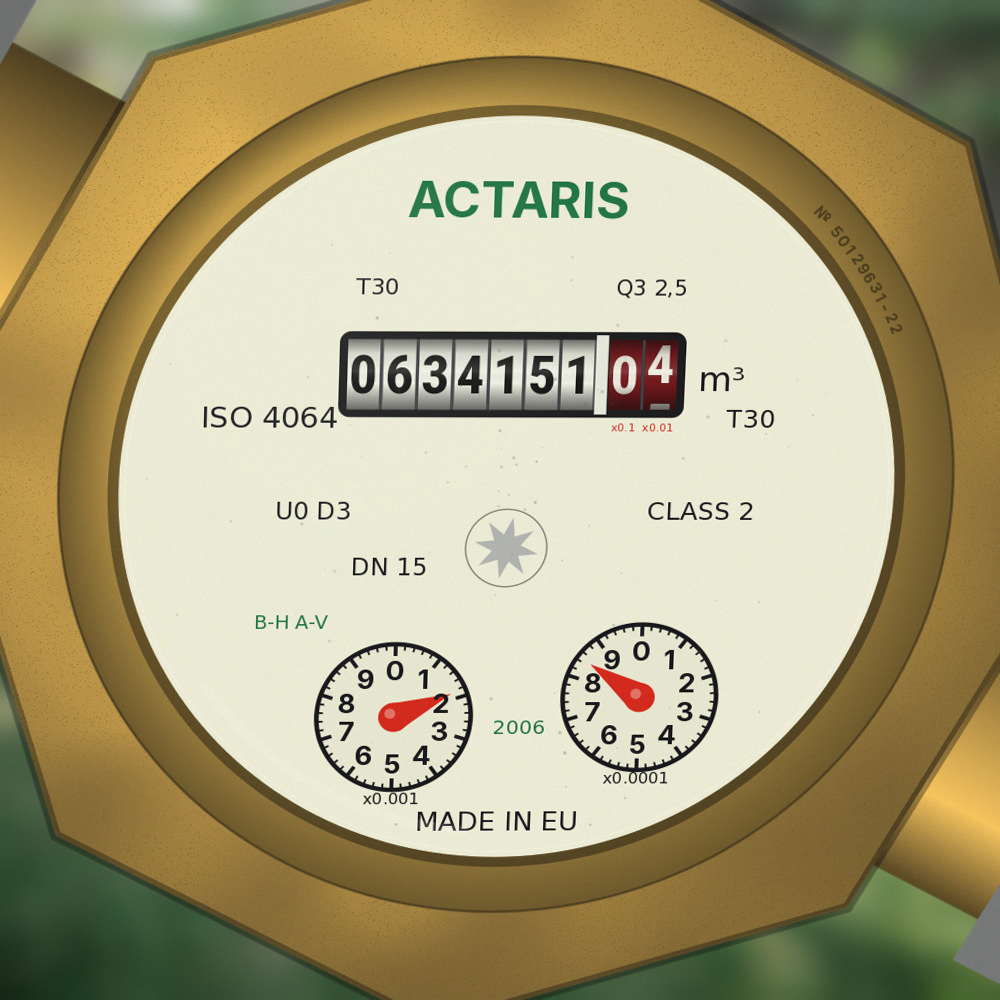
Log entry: 634151.0418 m³
